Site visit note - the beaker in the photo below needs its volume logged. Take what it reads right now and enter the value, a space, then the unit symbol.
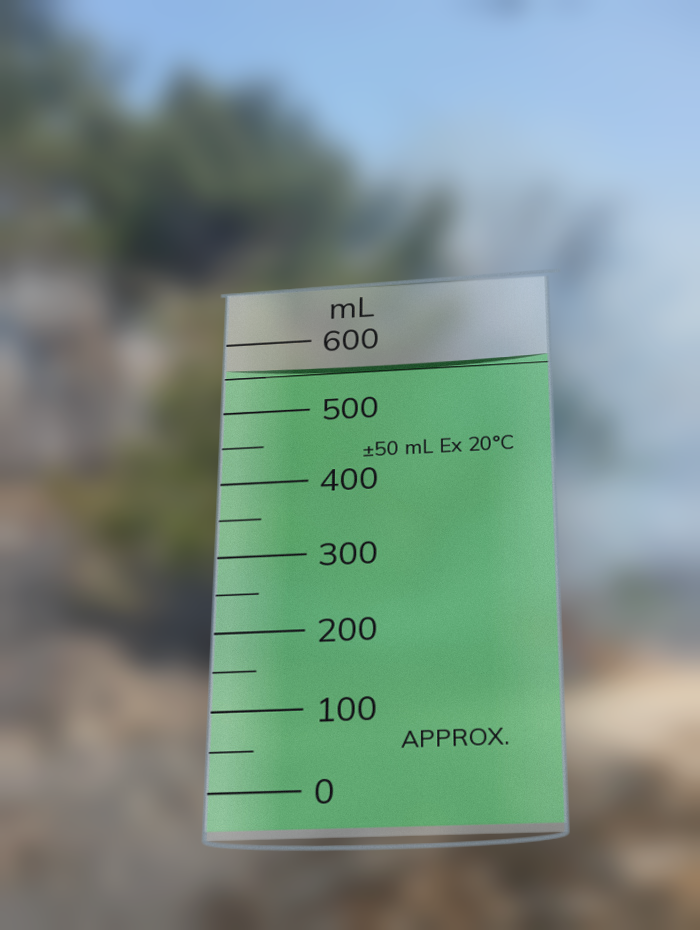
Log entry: 550 mL
